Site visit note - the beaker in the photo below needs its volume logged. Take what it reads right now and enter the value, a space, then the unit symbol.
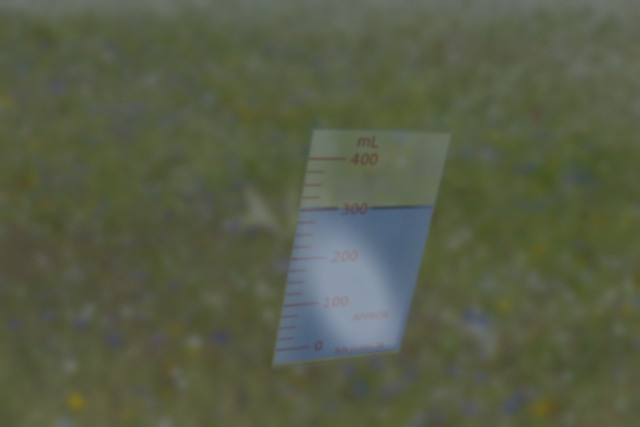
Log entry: 300 mL
